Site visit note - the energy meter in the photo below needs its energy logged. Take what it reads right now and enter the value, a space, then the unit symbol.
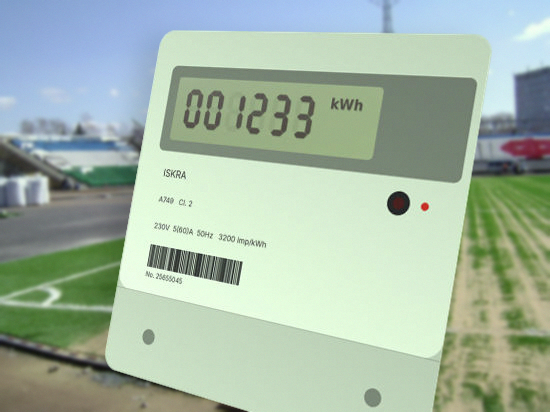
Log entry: 1233 kWh
